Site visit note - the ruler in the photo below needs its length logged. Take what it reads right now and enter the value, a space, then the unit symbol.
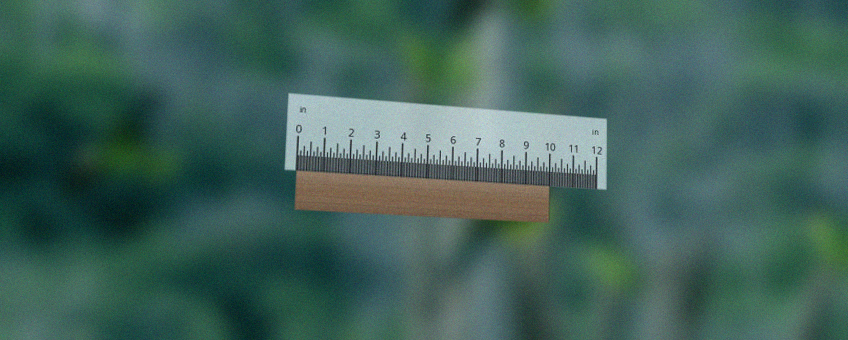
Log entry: 10 in
